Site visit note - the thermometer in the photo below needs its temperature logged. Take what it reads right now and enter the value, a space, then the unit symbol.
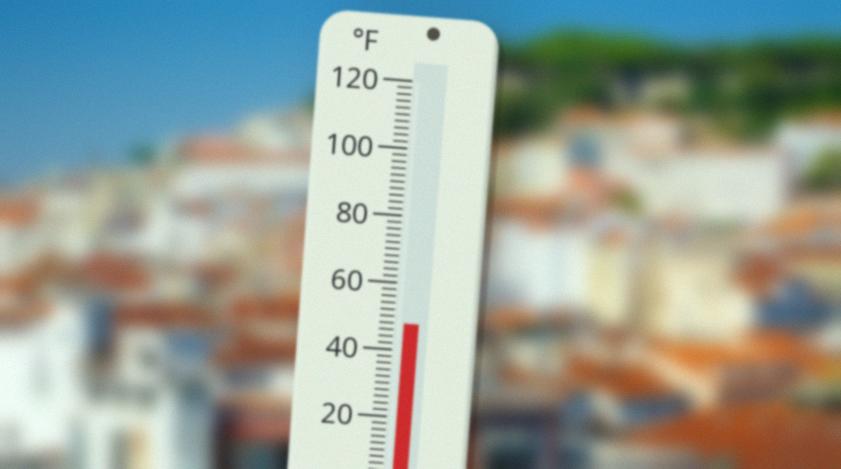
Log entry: 48 °F
